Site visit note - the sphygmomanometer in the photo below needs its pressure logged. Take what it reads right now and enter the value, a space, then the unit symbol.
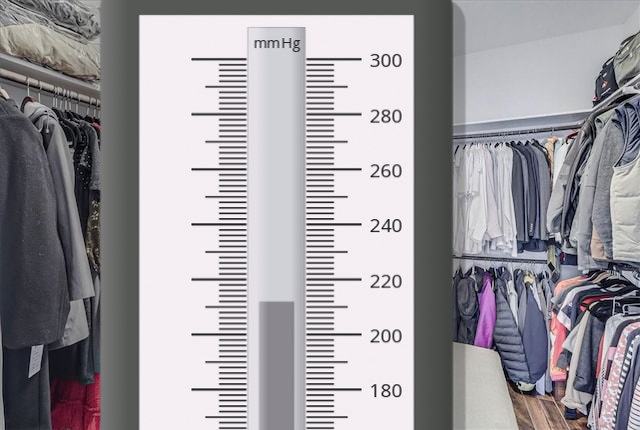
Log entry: 212 mmHg
